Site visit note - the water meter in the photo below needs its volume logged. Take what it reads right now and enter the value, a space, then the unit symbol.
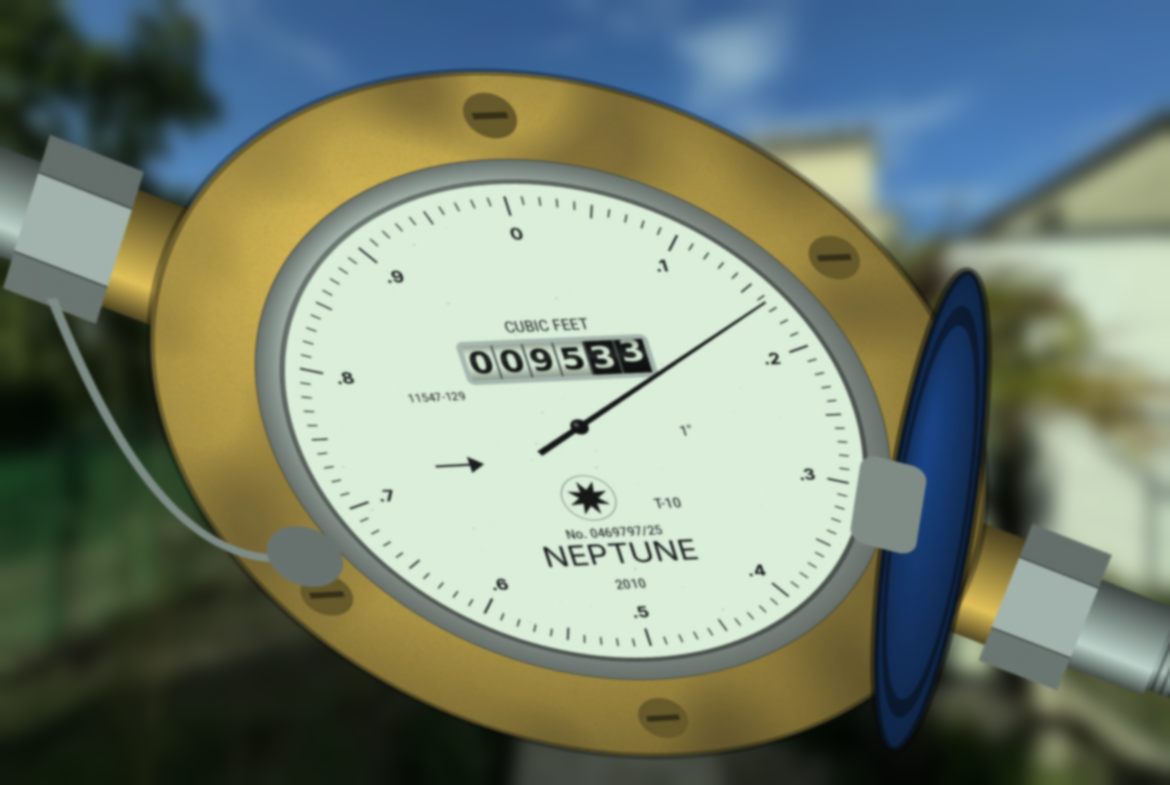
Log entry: 9533.16 ft³
